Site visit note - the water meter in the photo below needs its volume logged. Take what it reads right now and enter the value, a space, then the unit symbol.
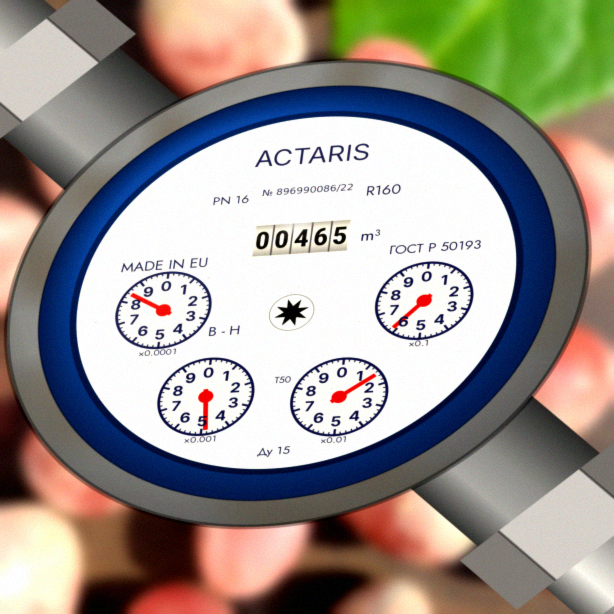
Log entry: 465.6148 m³
